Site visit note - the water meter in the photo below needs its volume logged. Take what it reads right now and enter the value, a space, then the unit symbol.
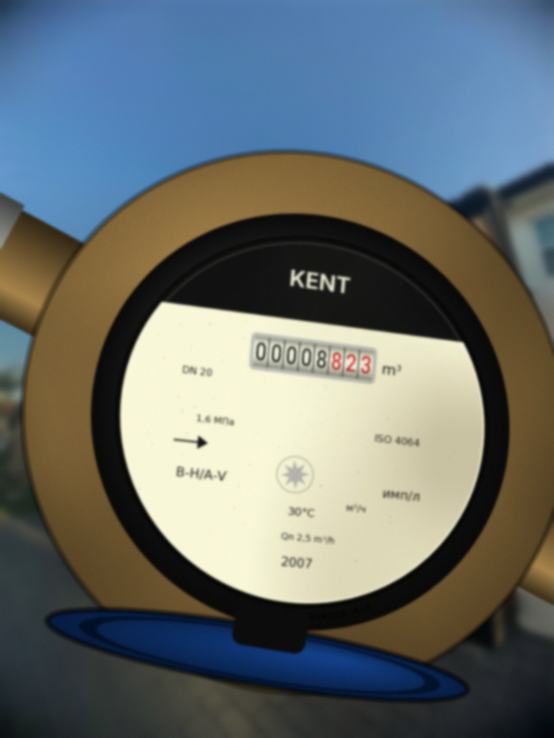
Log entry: 8.823 m³
